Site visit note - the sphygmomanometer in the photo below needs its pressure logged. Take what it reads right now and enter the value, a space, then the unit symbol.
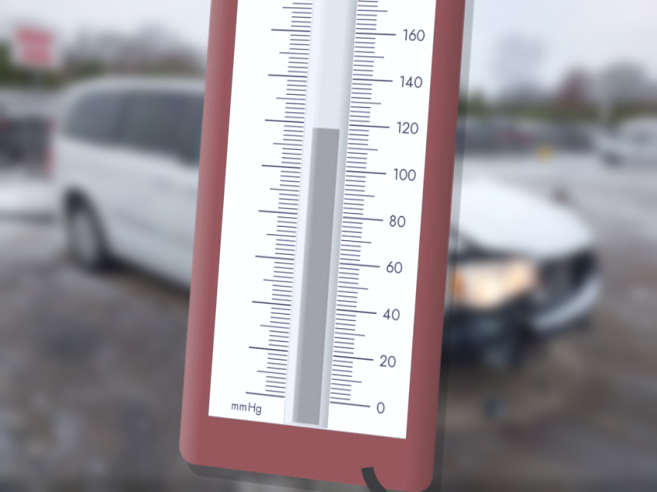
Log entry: 118 mmHg
